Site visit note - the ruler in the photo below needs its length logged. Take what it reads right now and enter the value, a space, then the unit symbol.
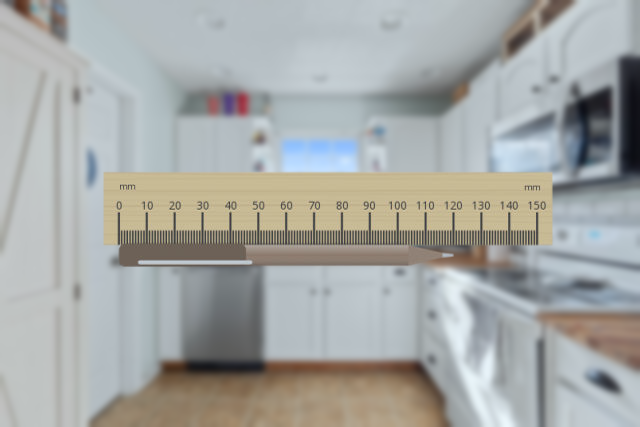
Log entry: 120 mm
